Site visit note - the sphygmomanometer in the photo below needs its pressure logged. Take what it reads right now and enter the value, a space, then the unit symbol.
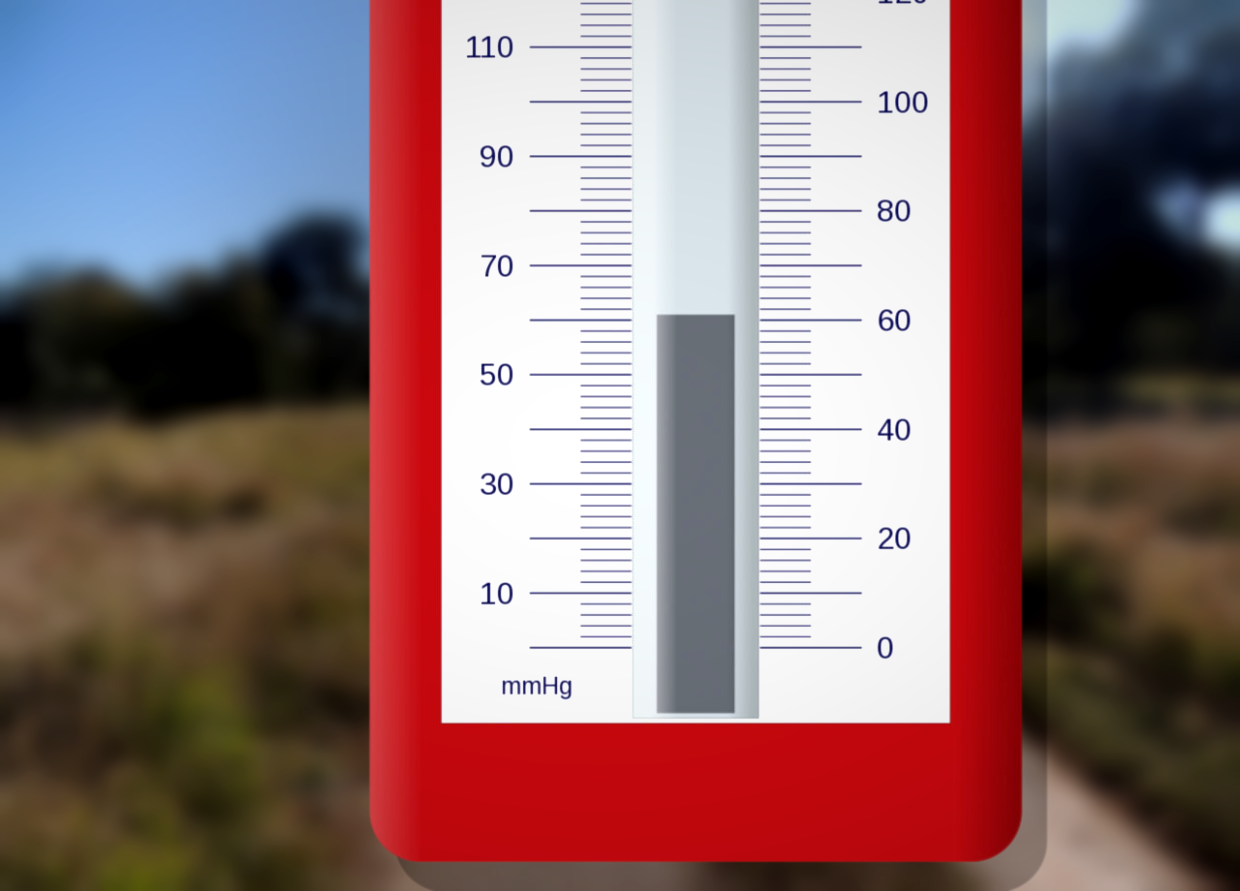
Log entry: 61 mmHg
